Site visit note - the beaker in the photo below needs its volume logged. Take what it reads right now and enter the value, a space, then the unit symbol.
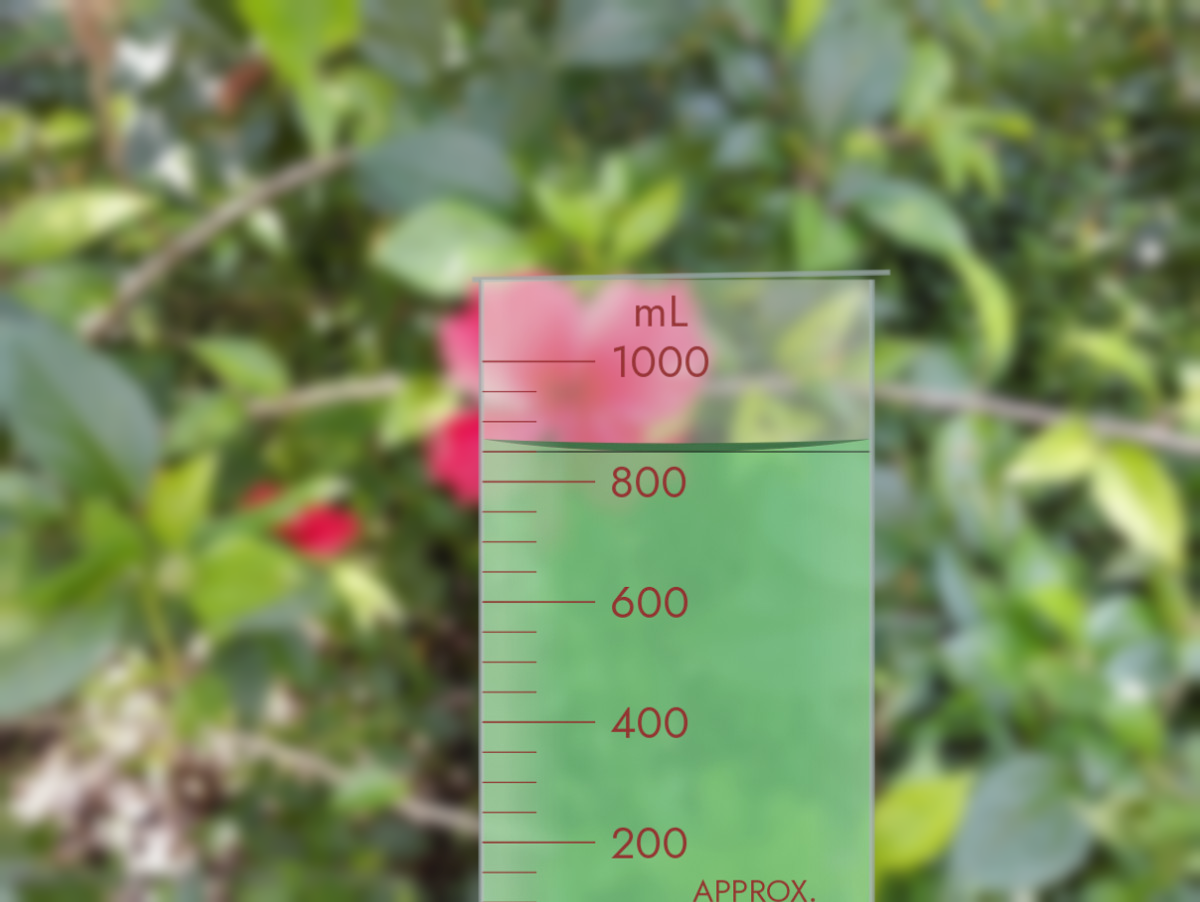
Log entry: 850 mL
